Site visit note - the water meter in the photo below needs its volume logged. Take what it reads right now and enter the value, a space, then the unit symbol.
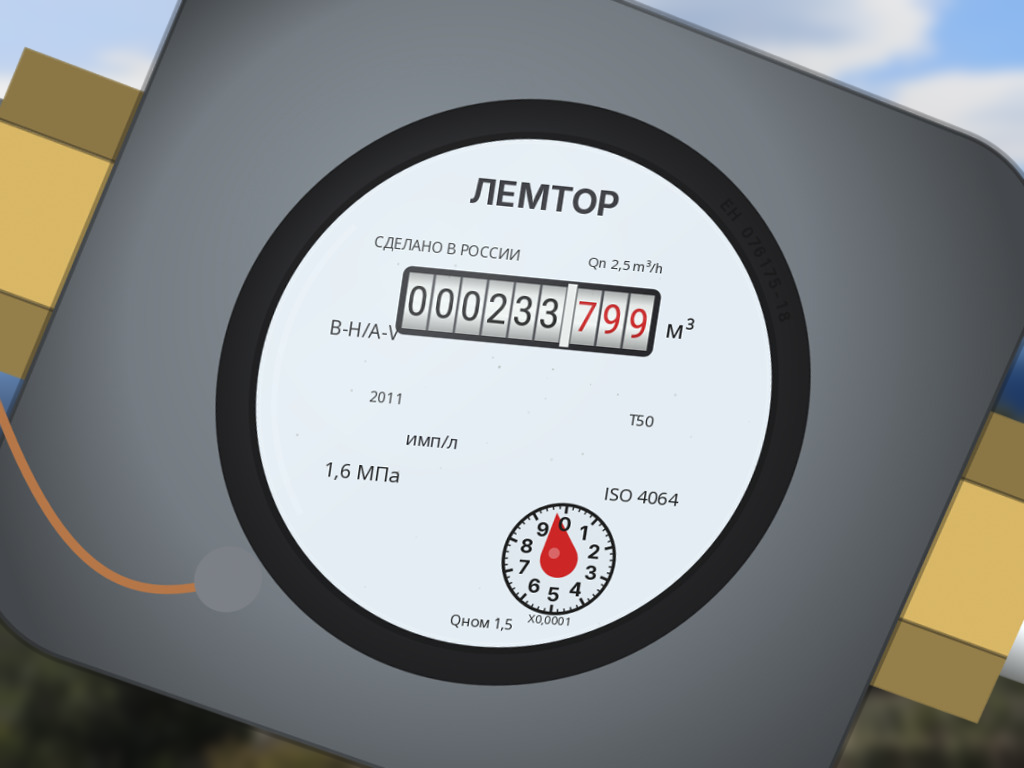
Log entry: 233.7989 m³
